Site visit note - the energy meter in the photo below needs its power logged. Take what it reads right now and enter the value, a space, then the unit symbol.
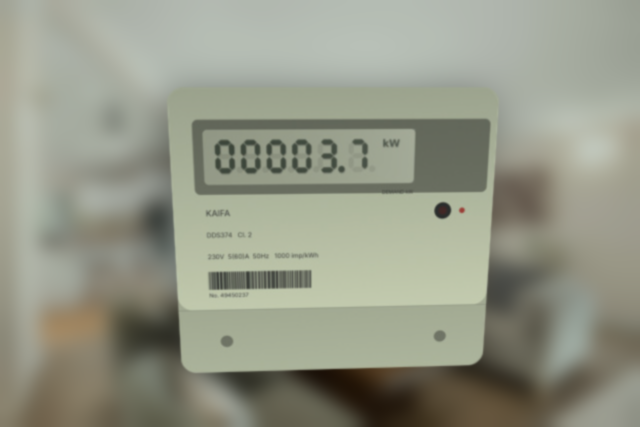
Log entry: 3.7 kW
